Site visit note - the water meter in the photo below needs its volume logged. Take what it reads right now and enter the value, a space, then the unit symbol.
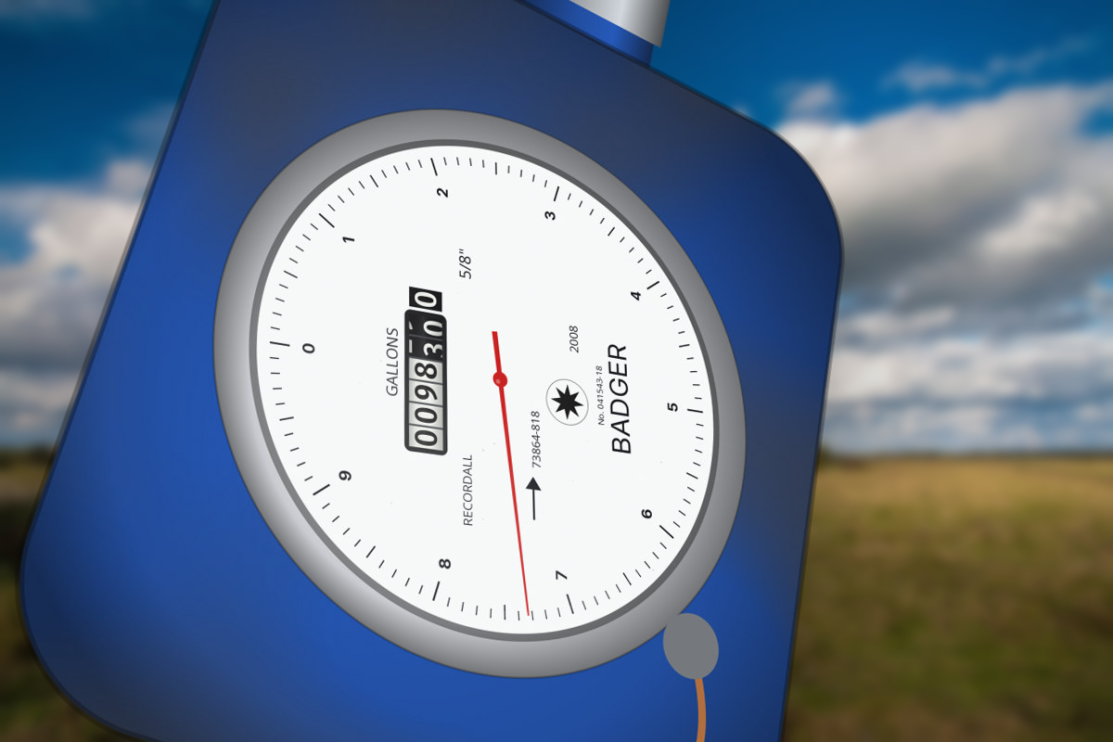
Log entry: 98297.3 gal
